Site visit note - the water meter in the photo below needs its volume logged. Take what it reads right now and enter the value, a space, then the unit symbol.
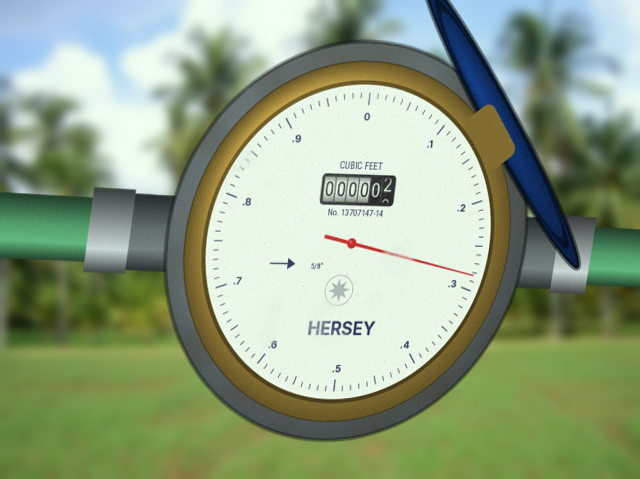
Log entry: 2.28 ft³
